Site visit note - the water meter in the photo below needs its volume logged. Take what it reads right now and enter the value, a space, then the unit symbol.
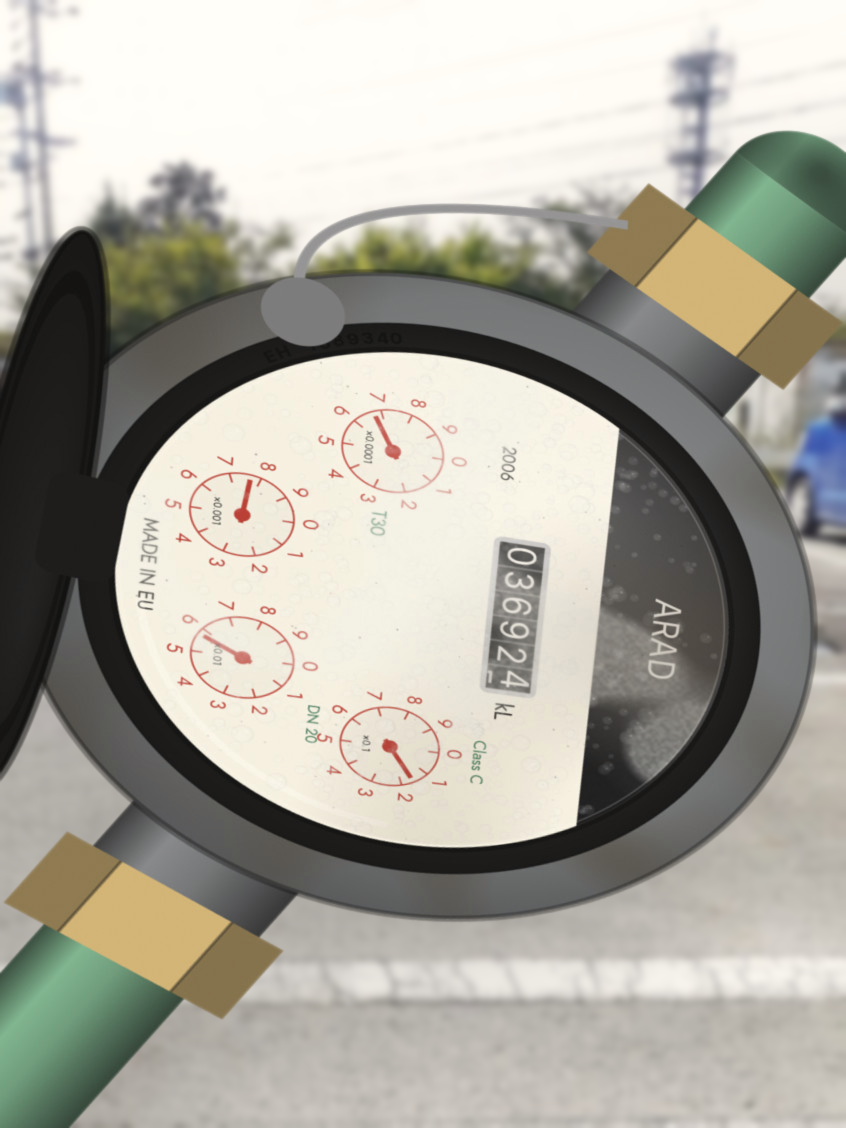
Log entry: 36924.1576 kL
